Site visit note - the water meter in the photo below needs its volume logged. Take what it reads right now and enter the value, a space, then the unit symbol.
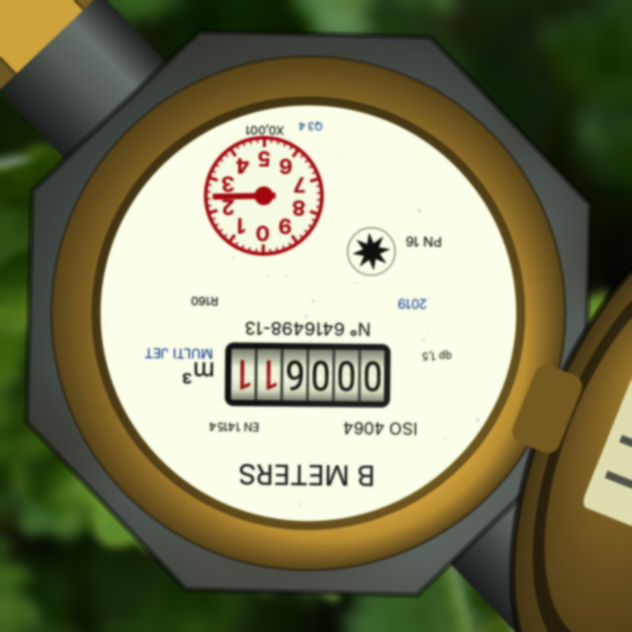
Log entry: 6.112 m³
